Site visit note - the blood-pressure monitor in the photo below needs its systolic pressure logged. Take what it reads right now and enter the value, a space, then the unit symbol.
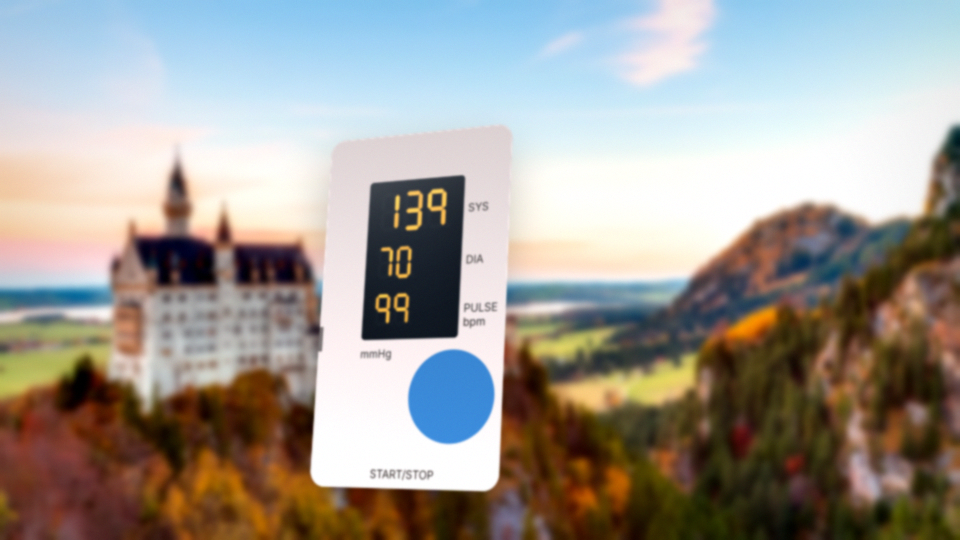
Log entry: 139 mmHg
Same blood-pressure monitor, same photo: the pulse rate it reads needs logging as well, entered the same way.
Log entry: 99 bpm
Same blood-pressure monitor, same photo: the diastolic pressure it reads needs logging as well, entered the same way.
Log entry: 70 mmHg
